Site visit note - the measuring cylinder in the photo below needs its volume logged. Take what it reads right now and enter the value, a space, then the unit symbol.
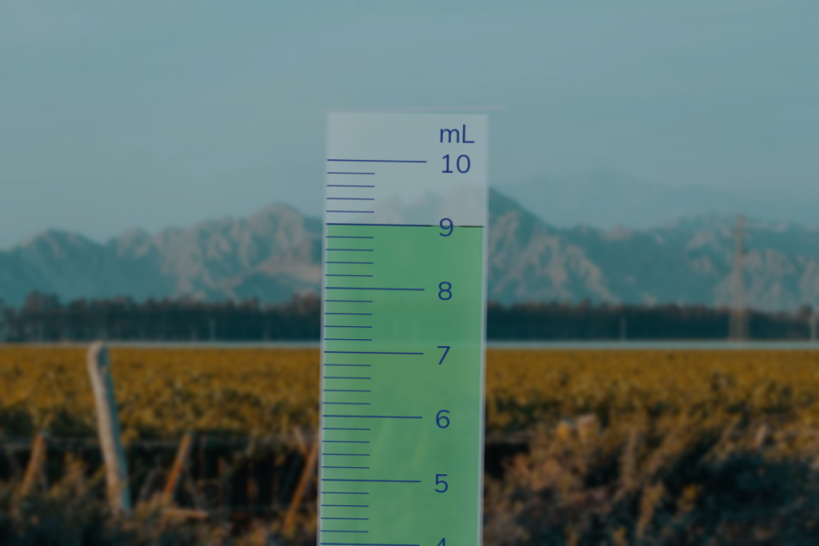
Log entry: 9 mL
